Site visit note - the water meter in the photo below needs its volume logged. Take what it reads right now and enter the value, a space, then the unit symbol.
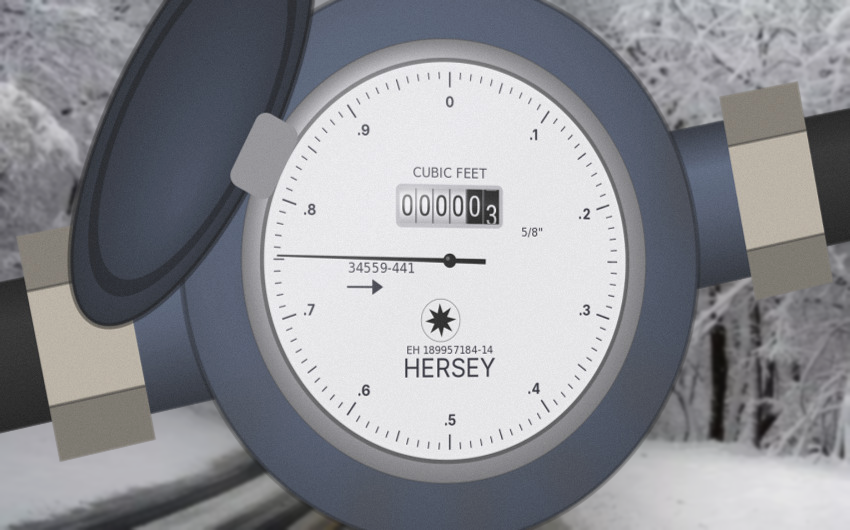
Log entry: 2.75 ft³
